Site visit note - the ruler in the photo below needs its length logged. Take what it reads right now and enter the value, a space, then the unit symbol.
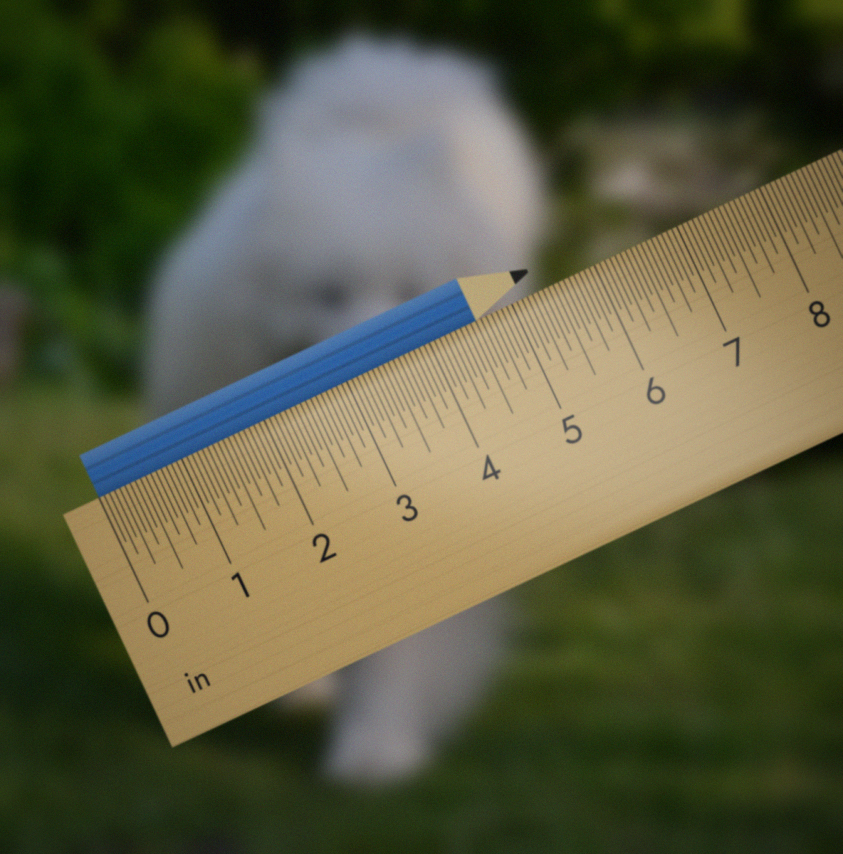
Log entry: 5.3125 in
